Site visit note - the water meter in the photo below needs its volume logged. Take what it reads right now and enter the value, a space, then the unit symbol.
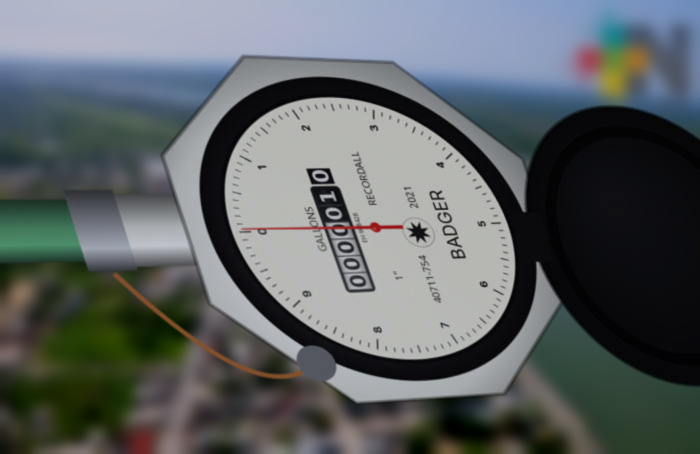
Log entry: 10.0 gal
